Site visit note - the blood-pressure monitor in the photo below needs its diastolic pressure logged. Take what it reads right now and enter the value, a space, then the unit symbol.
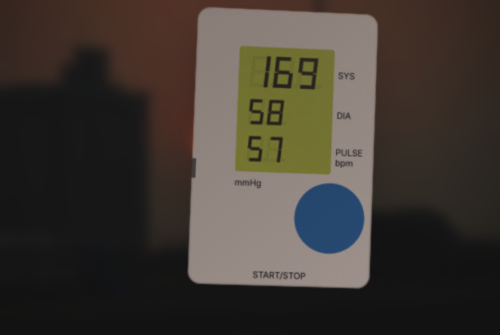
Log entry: 58 mmHg
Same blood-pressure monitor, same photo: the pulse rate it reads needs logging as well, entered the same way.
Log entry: 57 bpm
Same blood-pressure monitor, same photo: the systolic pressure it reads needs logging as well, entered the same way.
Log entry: 169 mmHg
